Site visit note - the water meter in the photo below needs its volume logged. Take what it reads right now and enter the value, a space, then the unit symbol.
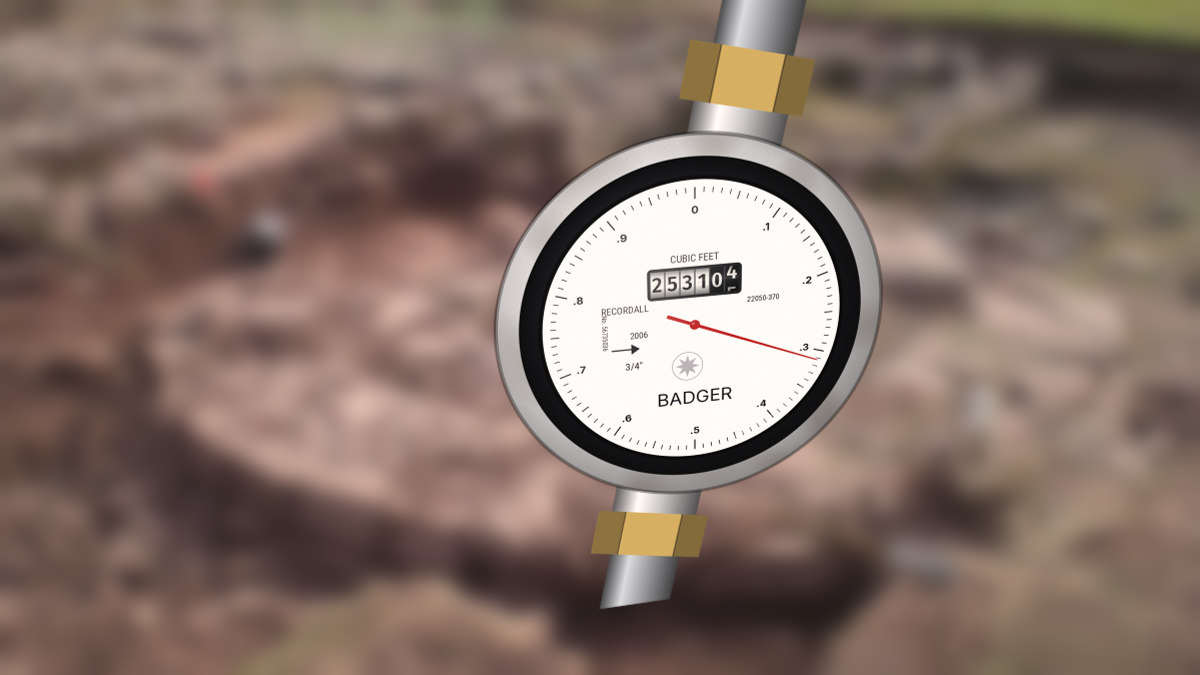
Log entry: 253104.31 ft³
